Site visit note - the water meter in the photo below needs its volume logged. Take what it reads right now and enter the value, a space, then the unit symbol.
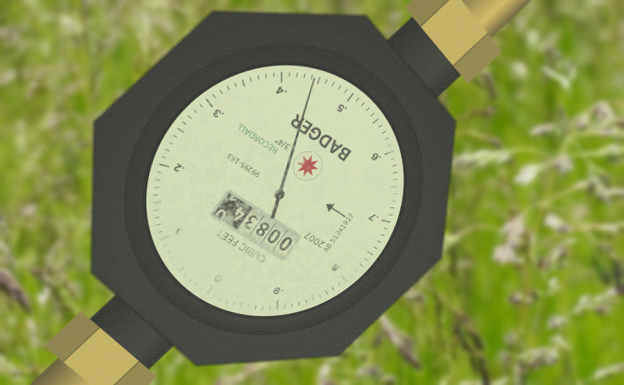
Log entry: 8340.44 ft³
